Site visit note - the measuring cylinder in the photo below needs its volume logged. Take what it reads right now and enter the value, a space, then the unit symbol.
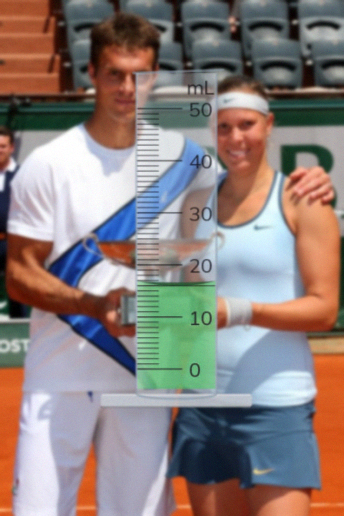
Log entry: 16 mL
